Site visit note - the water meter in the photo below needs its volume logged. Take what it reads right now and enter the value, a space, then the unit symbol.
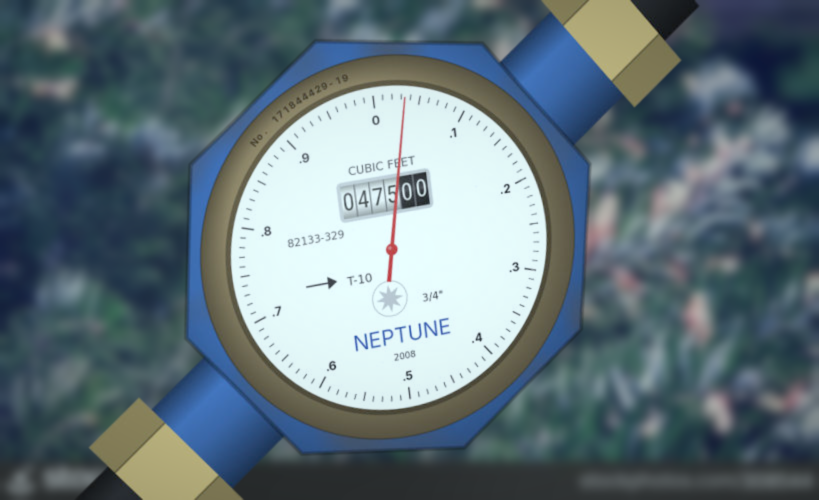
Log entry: 47500.03 ft³
